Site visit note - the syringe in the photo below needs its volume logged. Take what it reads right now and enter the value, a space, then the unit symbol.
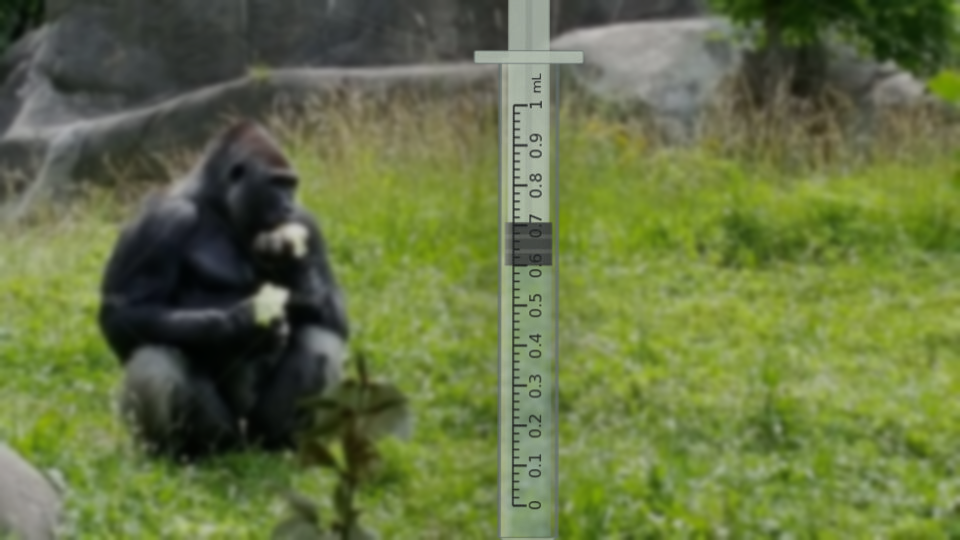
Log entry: 0.6 mL
